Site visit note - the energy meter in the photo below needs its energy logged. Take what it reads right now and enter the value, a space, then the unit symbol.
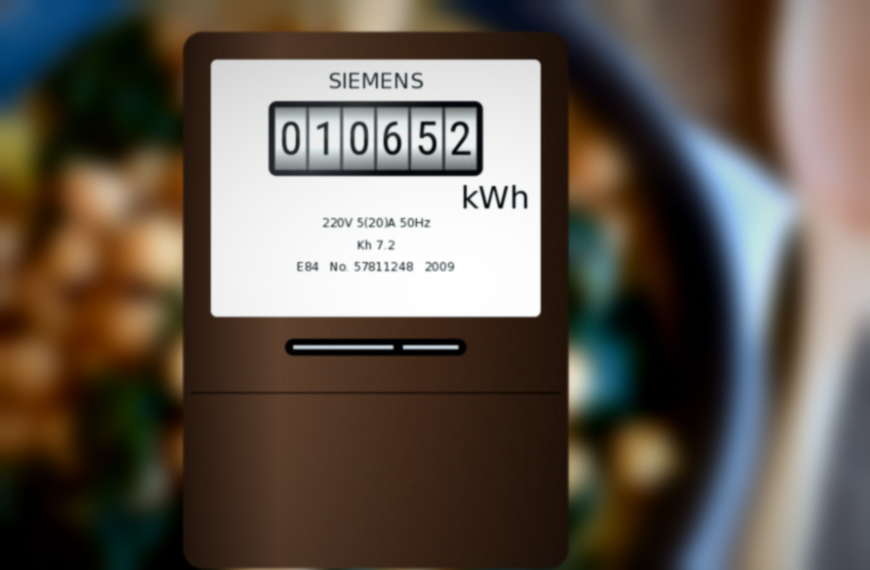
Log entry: 10652 kWh
